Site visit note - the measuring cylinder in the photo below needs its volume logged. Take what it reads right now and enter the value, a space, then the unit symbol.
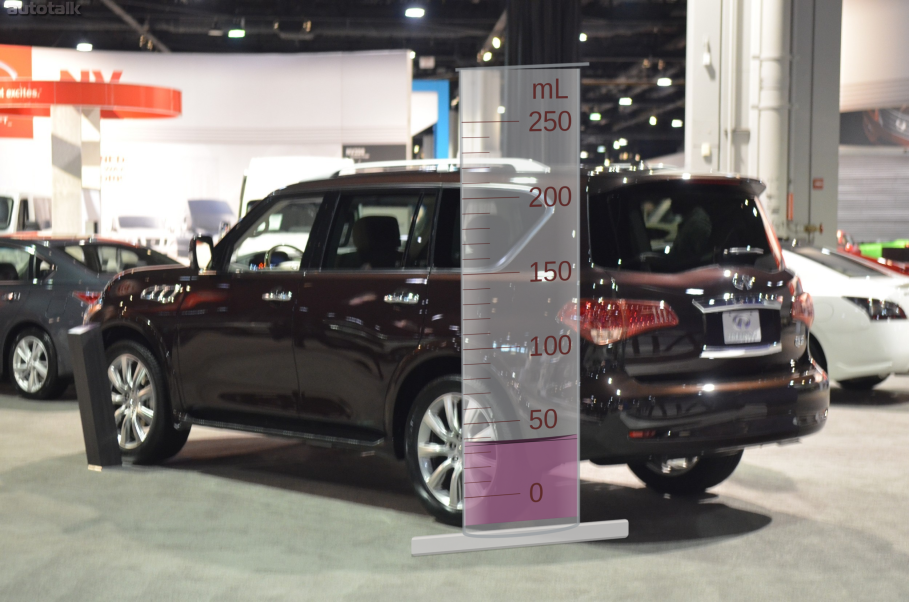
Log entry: 35 mL
